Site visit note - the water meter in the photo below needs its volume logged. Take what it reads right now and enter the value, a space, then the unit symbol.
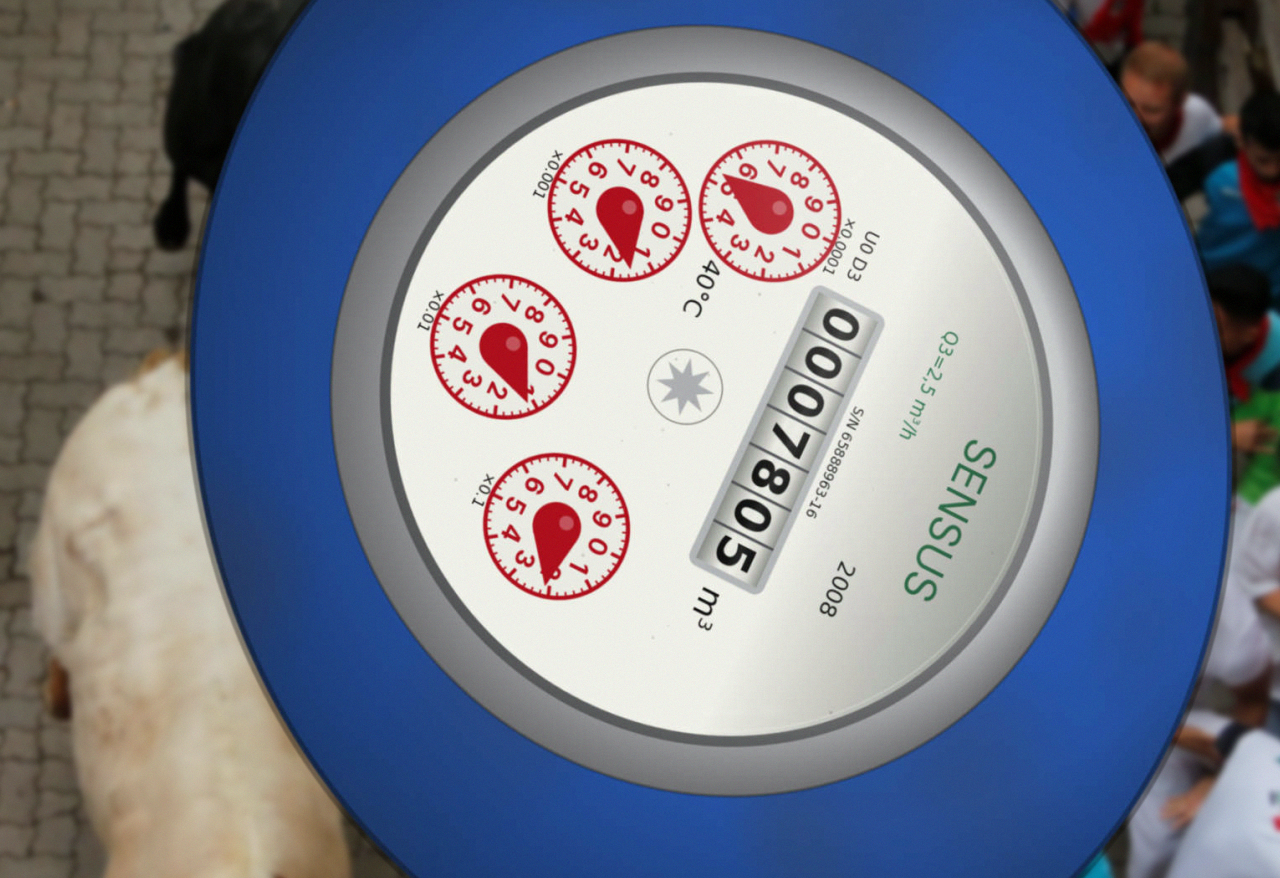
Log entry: 7805.2115 m³
